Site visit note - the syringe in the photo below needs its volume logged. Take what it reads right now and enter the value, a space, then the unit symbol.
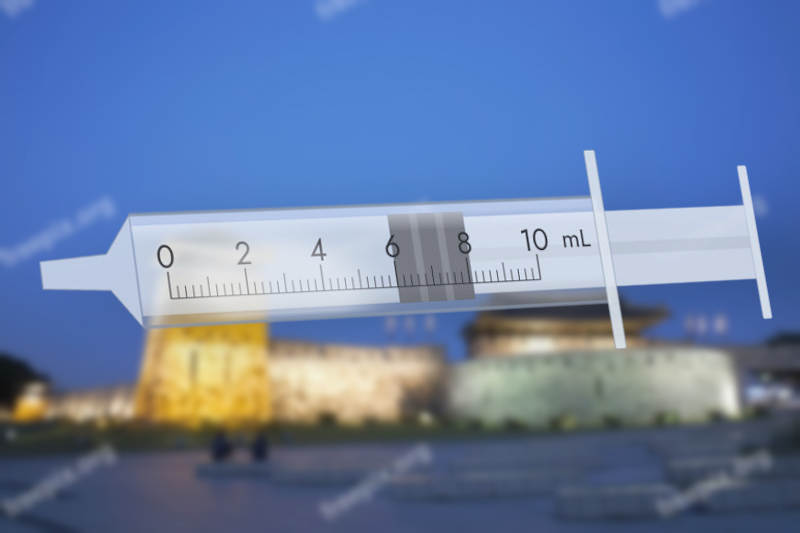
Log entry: 6 mL
